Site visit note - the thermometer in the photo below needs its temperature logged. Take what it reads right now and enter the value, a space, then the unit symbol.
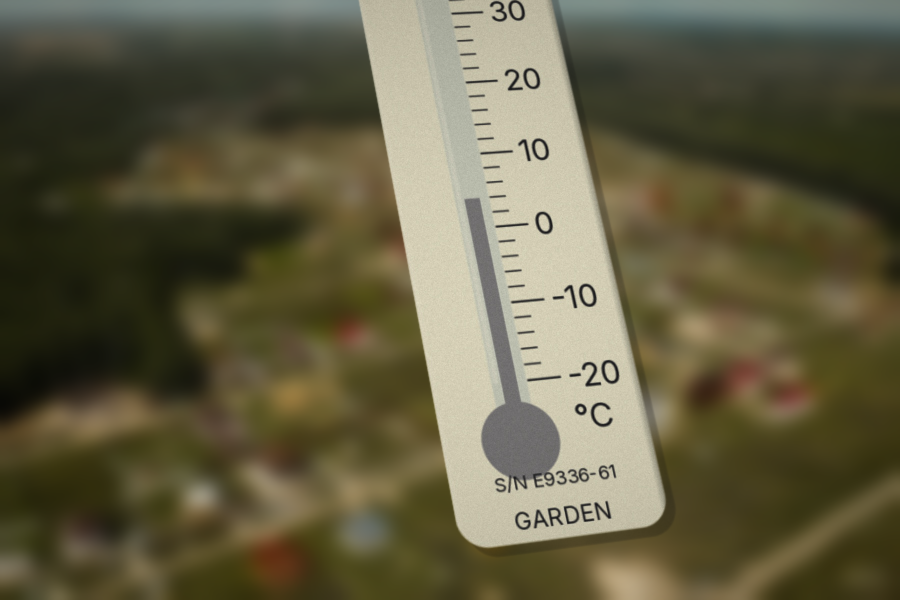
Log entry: 4 °C
